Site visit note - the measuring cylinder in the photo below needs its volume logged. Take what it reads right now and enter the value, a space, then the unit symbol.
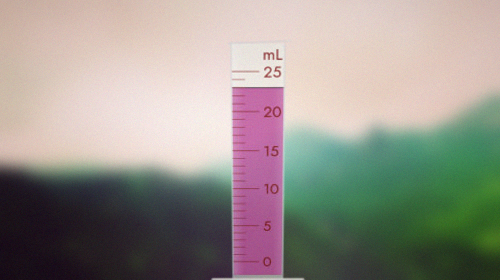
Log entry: 23 mL
